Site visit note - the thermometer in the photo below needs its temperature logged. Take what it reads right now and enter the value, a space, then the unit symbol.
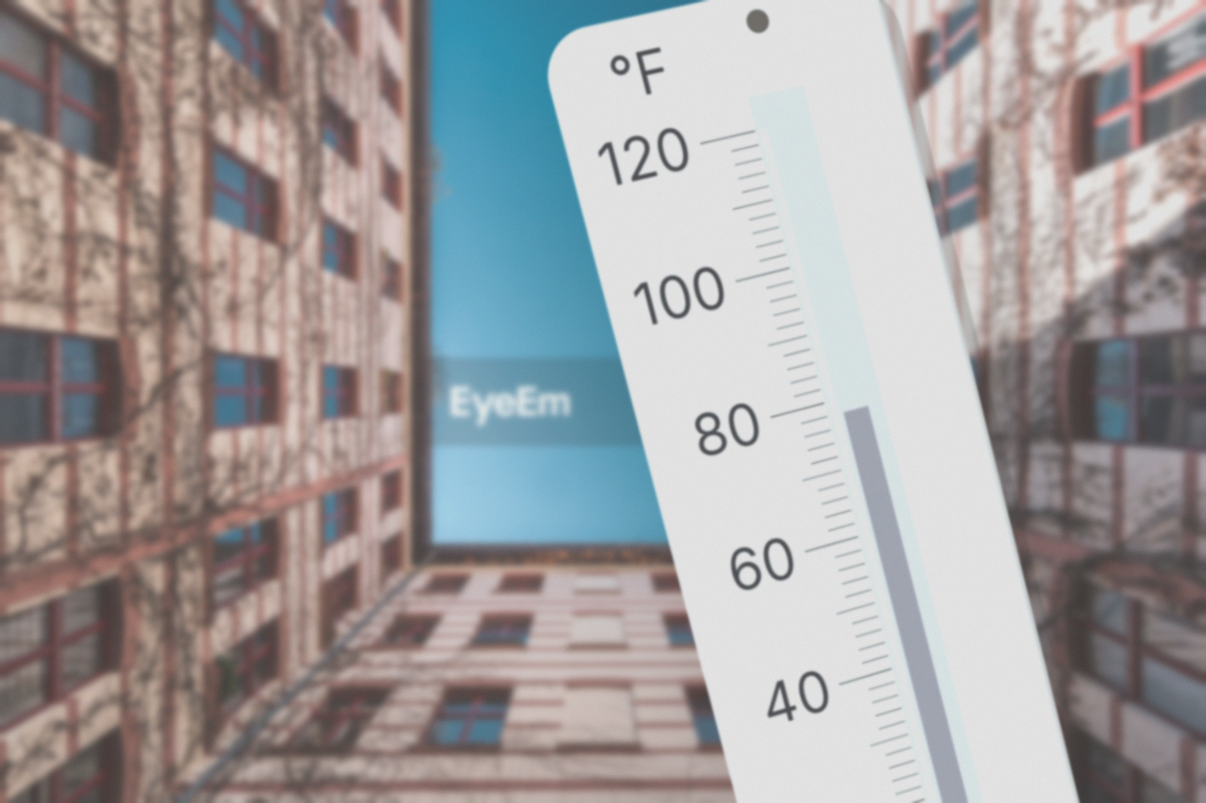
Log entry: 78 °F
